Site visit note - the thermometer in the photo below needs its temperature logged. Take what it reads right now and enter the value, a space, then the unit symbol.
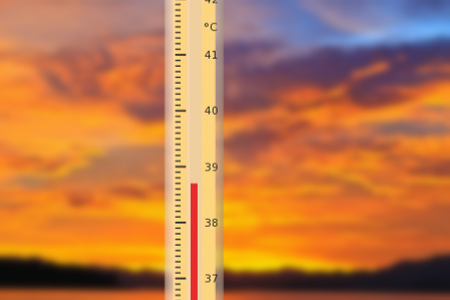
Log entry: 38.7 °C
